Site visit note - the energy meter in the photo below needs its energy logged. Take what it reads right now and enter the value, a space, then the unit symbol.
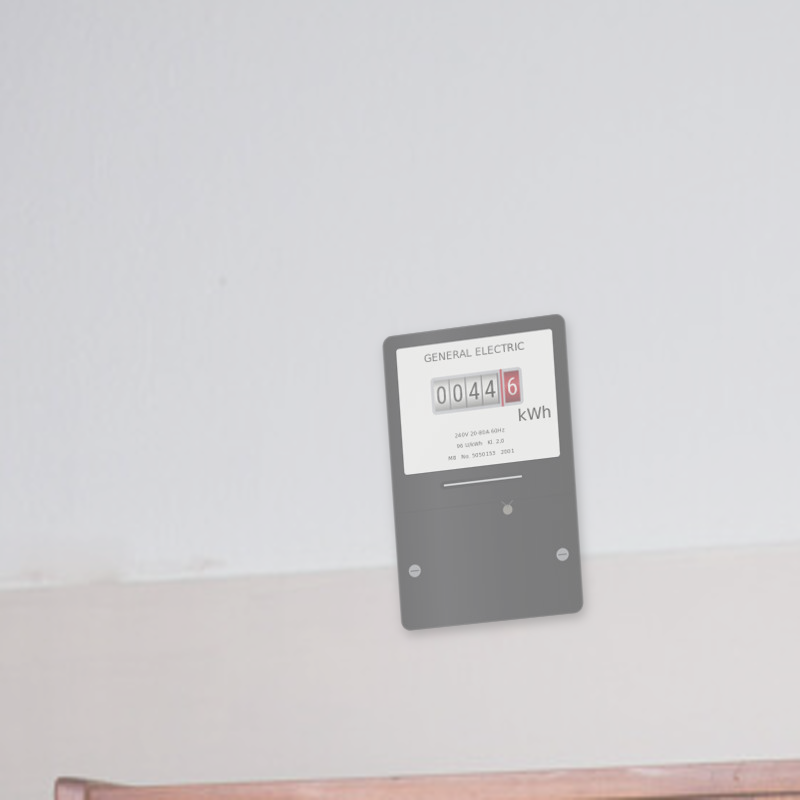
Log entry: 44.6 kWh
